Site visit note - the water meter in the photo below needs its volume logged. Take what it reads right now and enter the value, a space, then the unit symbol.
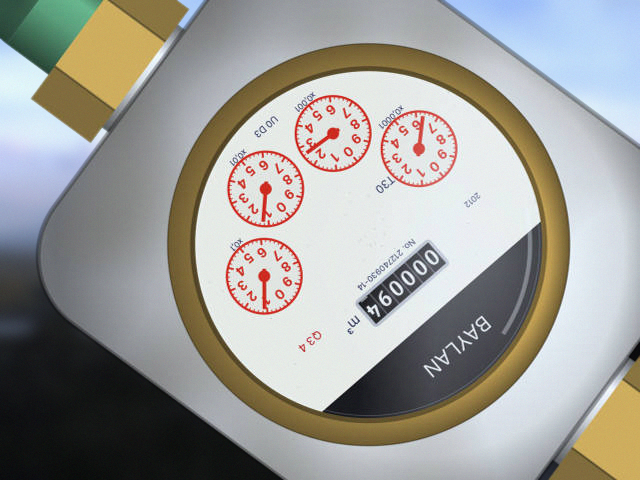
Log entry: 94.1126 m³
